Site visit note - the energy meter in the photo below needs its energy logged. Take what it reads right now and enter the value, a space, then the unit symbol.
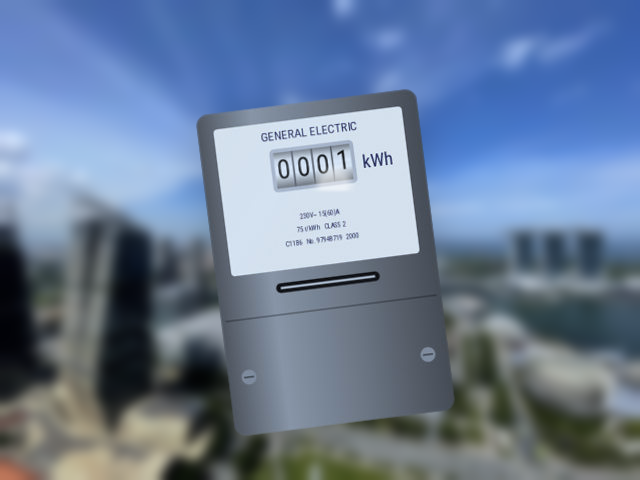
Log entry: 1 kWh
